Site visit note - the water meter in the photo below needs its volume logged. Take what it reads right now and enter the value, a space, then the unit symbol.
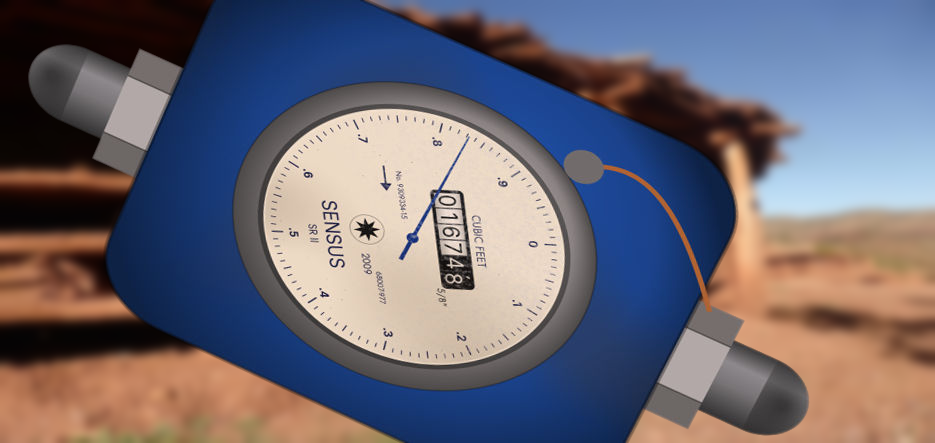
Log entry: 16747.83 ft³
